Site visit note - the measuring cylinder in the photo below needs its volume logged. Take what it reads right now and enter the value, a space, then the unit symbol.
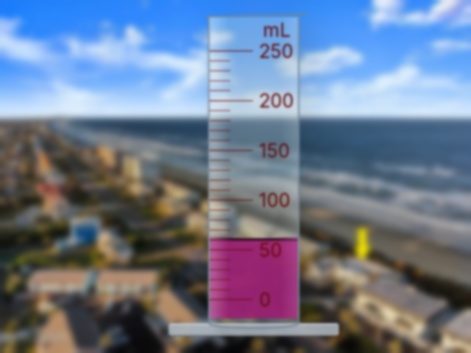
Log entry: 60 mL
